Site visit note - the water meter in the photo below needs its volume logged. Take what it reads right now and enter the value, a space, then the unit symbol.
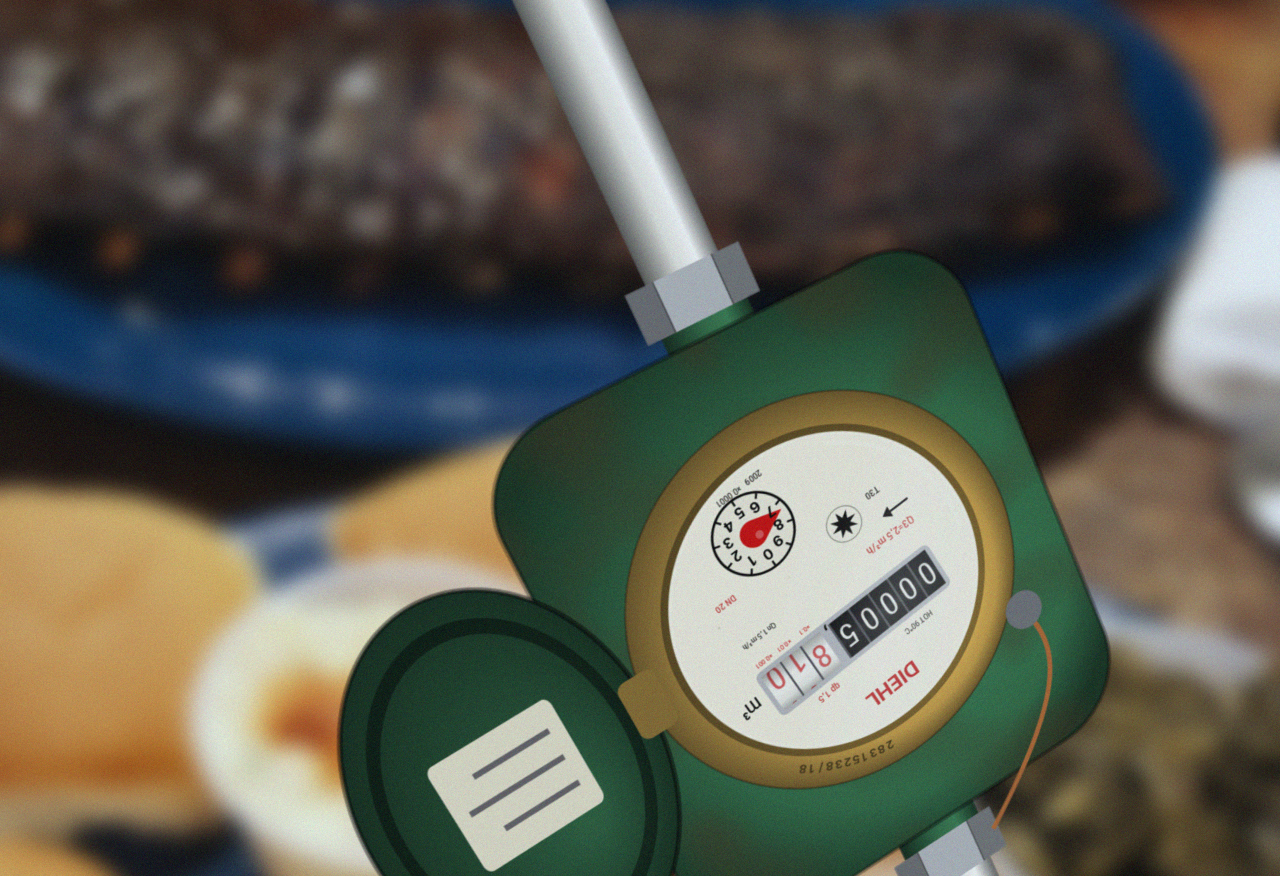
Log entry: 5.8097 m³
